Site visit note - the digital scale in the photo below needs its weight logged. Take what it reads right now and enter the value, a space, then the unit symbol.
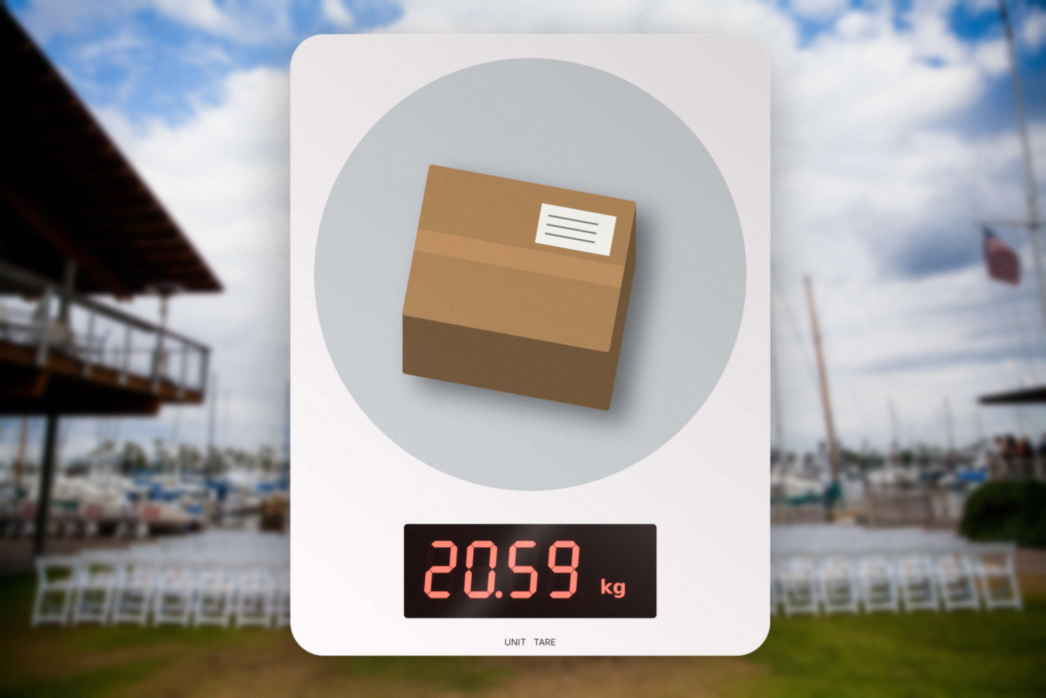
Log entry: 20.59 kg
